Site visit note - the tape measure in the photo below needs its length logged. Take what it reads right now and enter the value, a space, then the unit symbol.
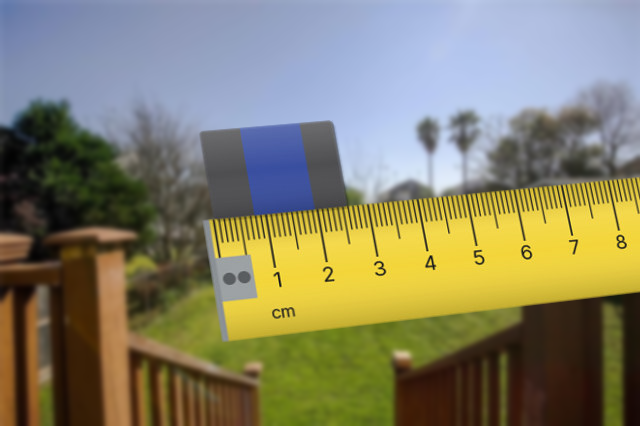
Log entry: 2.6 cm
